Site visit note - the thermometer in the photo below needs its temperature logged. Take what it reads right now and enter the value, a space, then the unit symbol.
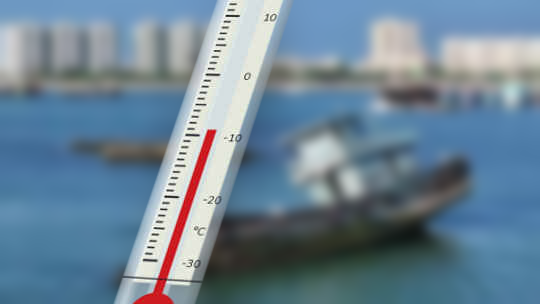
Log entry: -9 °C
